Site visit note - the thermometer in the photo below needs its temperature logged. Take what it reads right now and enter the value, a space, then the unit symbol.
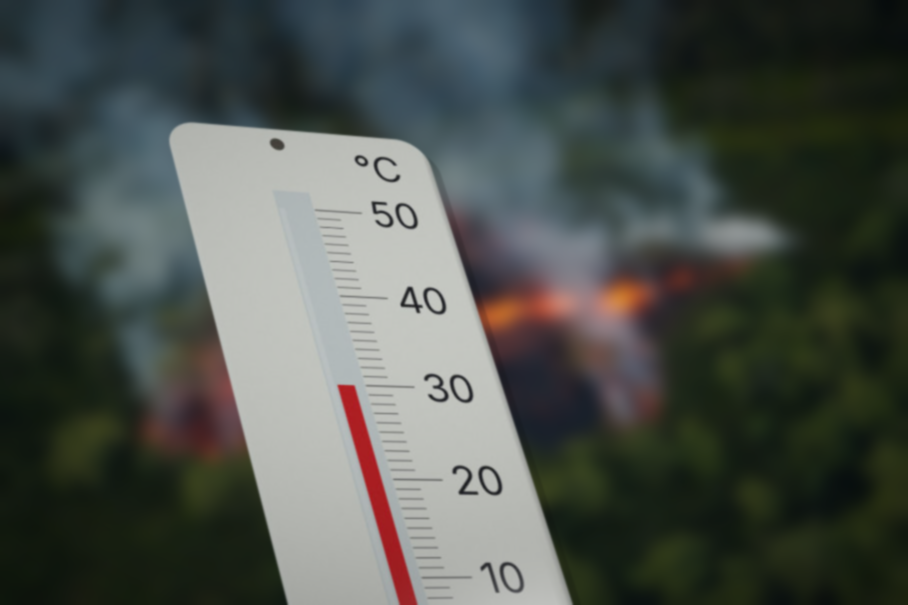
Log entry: 30 °C
